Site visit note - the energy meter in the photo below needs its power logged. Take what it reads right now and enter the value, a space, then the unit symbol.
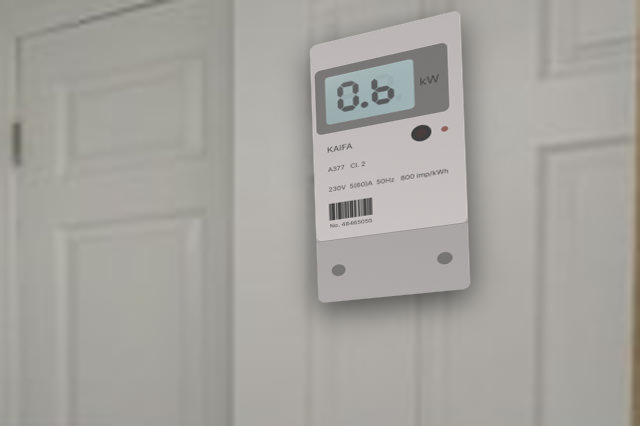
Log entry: 0.6 kW
